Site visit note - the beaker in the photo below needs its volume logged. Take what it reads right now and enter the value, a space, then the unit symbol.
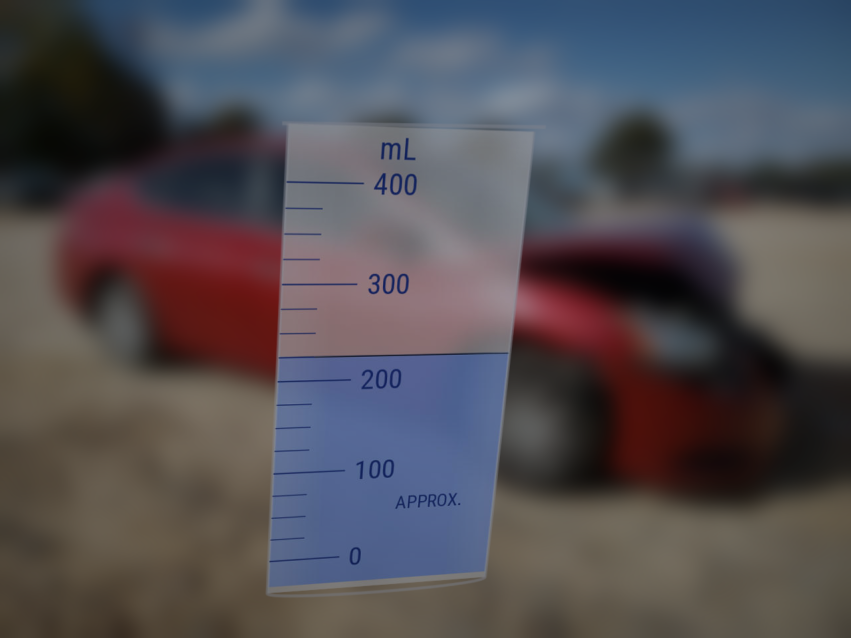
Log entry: 225 mL
